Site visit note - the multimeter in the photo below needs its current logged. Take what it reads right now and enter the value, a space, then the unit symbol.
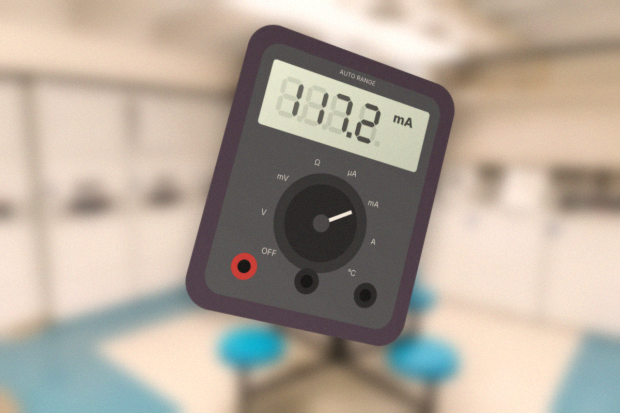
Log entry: 117.2 mA
